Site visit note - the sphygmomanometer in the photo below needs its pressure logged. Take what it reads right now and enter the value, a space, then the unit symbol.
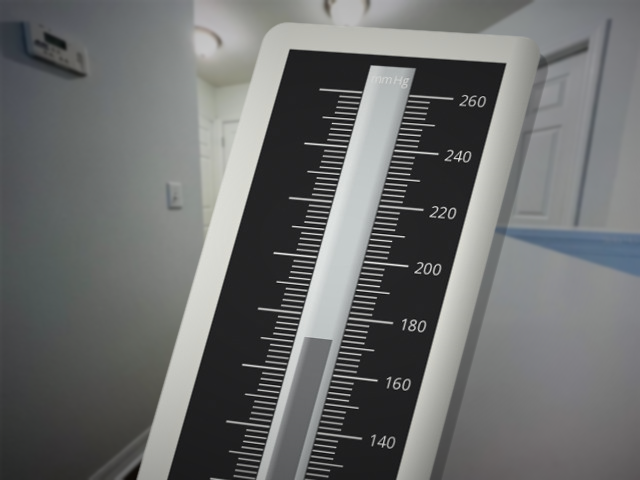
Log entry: 172 mmHg
